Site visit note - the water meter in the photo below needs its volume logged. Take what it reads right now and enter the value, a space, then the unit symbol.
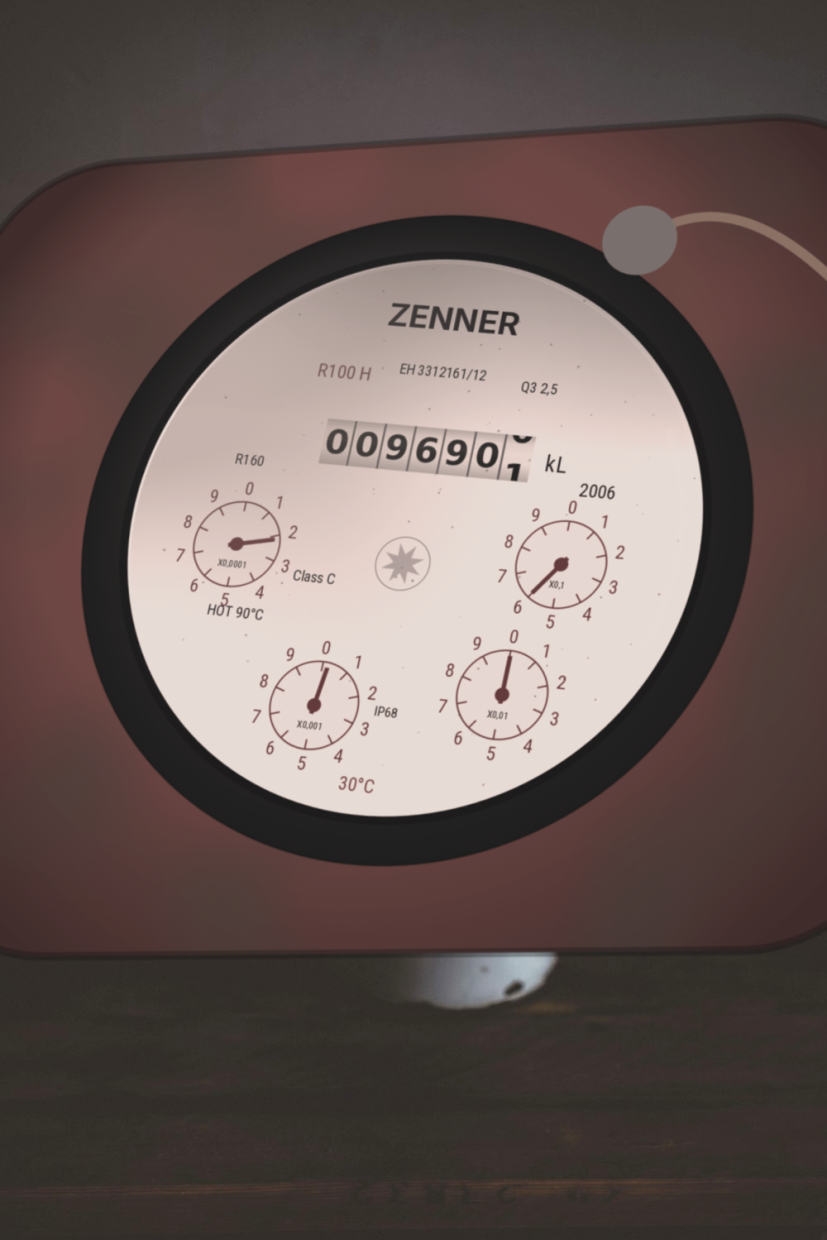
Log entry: 96900.6002 kL
